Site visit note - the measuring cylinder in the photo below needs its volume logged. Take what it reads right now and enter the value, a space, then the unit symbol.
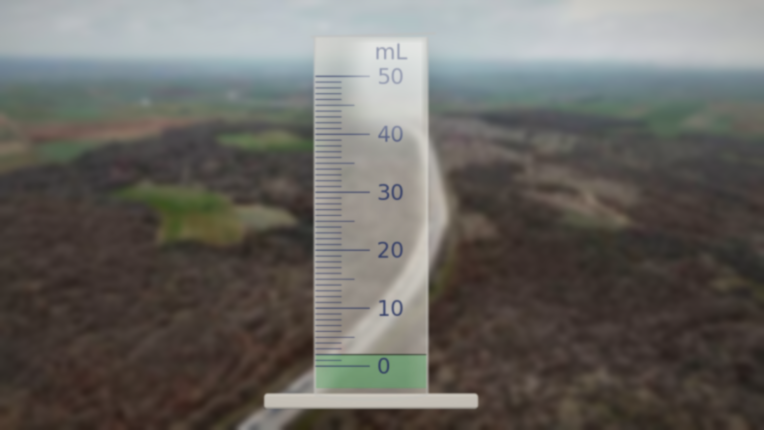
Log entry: 2 mL
